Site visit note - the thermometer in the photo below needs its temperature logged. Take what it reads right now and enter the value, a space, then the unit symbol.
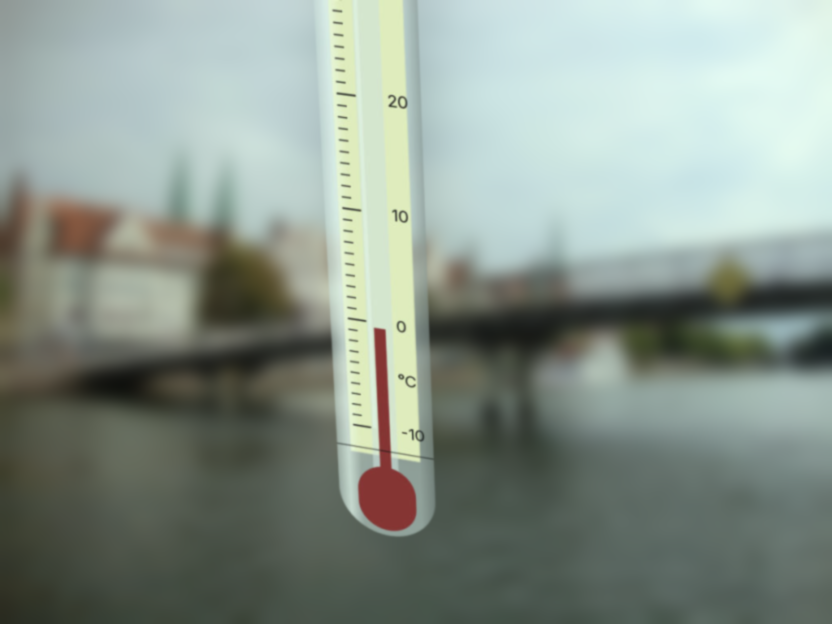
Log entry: -0.5 °C
